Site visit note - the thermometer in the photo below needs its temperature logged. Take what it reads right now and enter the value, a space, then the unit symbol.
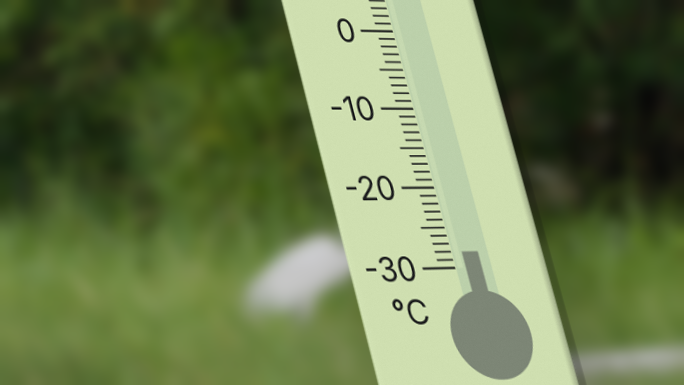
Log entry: -28 °C
